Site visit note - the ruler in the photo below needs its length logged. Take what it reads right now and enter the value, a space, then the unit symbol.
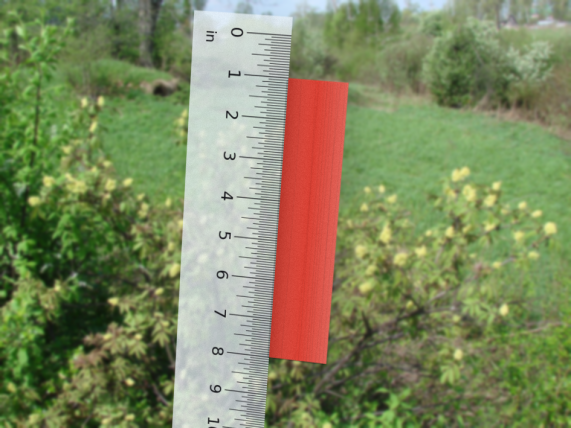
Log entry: 7 in
